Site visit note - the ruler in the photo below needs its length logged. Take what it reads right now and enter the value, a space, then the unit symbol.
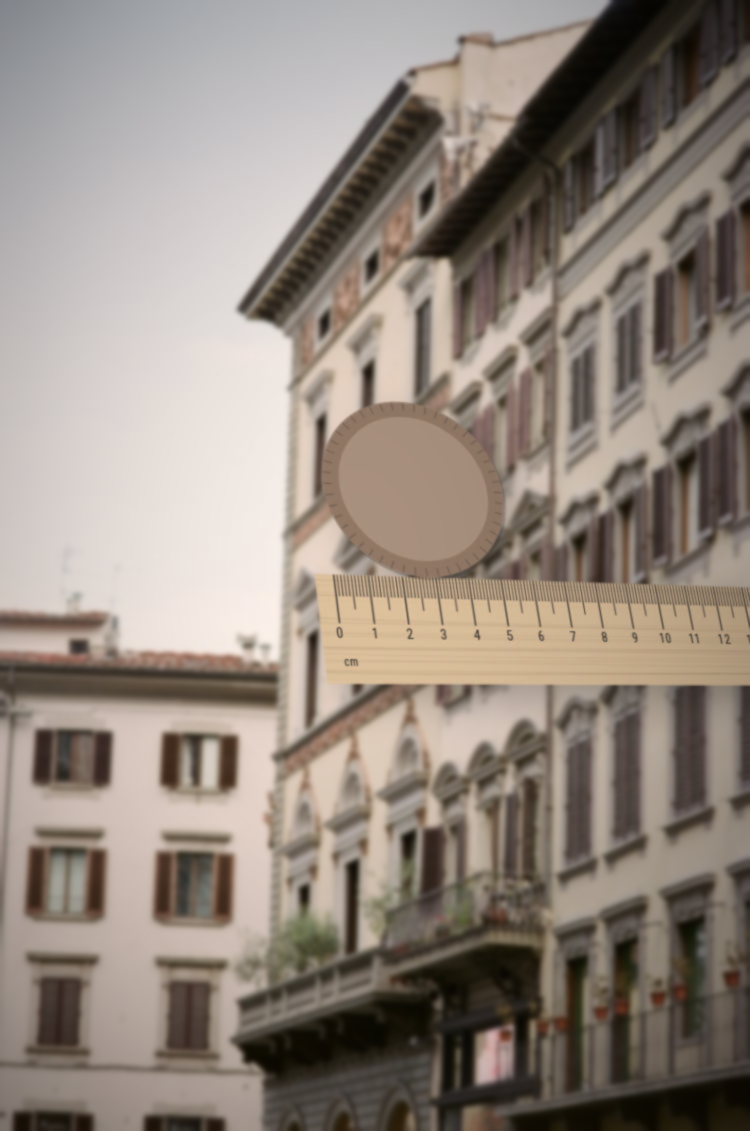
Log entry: 5.5 cm
